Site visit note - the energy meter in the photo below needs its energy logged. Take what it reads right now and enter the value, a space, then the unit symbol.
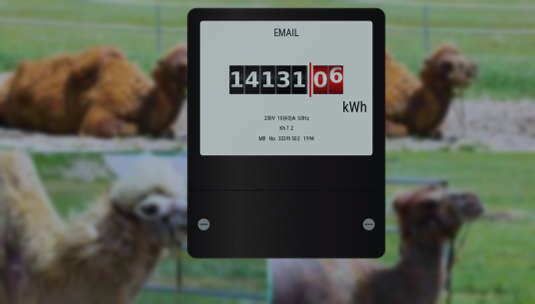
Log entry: 14131.06 kWh
